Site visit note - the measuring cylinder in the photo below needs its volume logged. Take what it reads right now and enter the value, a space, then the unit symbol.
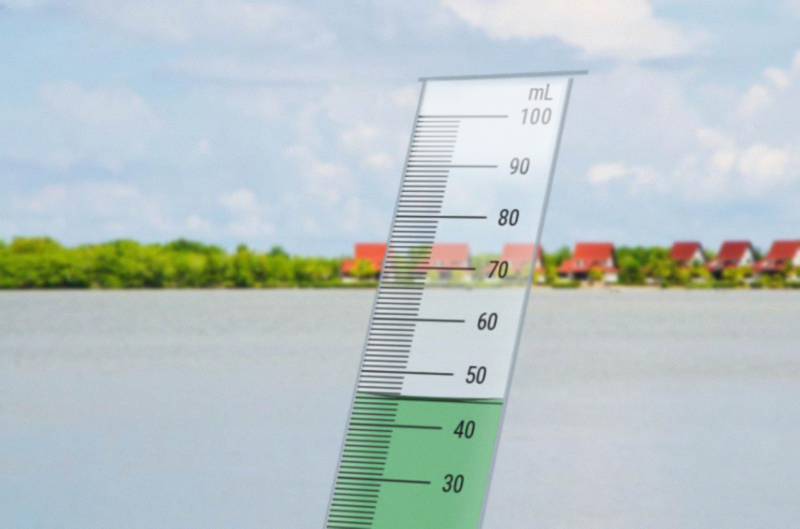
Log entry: 45 mL
